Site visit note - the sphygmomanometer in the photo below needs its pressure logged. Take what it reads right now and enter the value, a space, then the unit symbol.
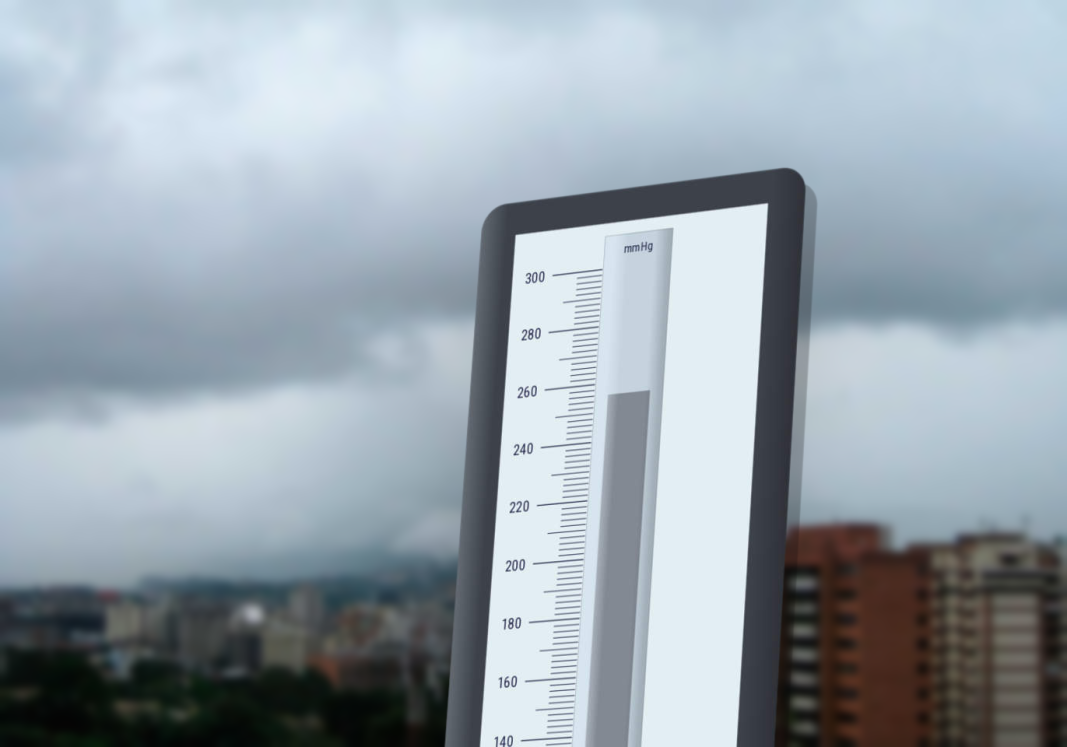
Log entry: 256 mmHg
